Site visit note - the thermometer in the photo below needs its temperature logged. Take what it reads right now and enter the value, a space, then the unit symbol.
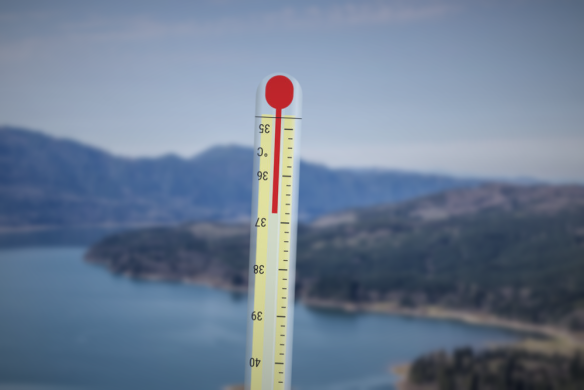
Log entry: 36.8 °C
